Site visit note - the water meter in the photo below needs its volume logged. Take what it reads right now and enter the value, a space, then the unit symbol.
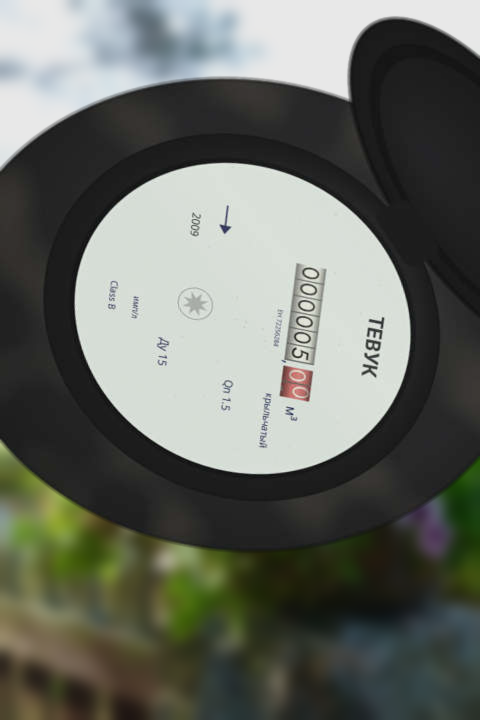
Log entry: 5.00 m³
